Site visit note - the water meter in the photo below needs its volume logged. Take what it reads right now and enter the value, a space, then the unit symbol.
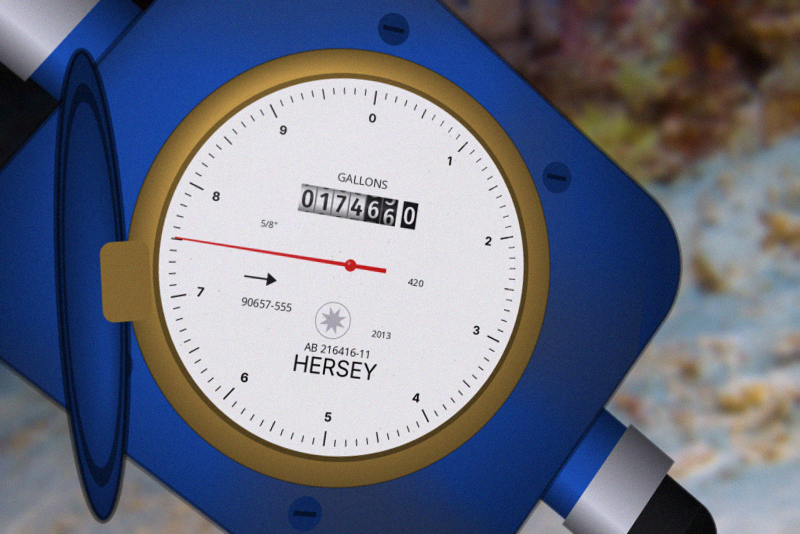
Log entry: 174657.5 gal
